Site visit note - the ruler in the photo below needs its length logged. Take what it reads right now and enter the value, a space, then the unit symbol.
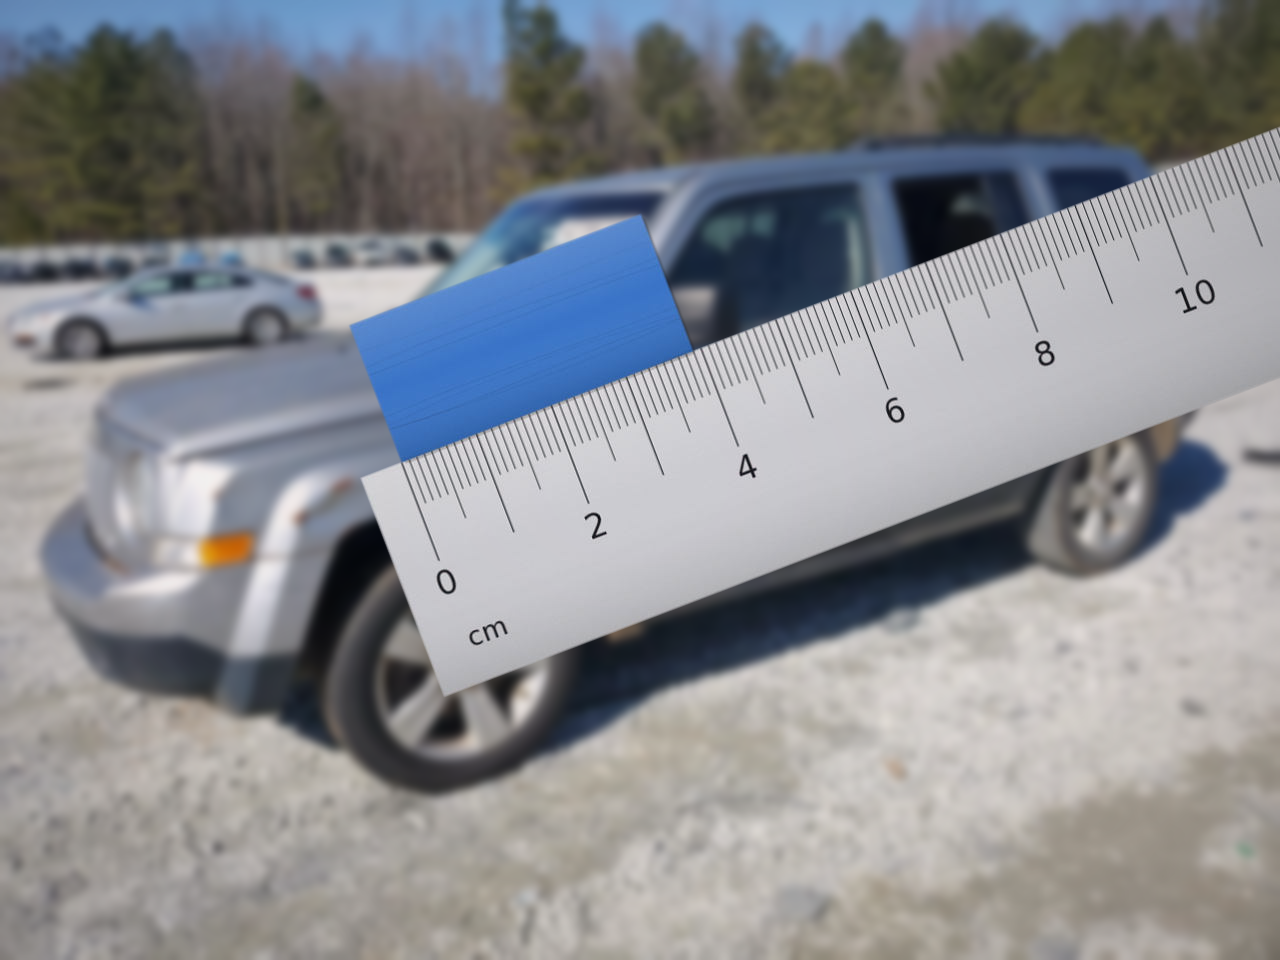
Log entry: 3.9 cm
